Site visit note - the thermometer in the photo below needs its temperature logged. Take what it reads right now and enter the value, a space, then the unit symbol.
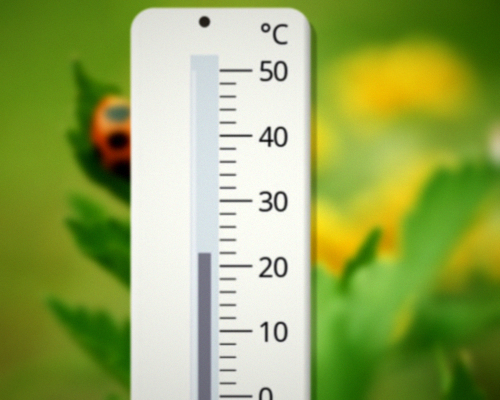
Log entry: 22 °C
